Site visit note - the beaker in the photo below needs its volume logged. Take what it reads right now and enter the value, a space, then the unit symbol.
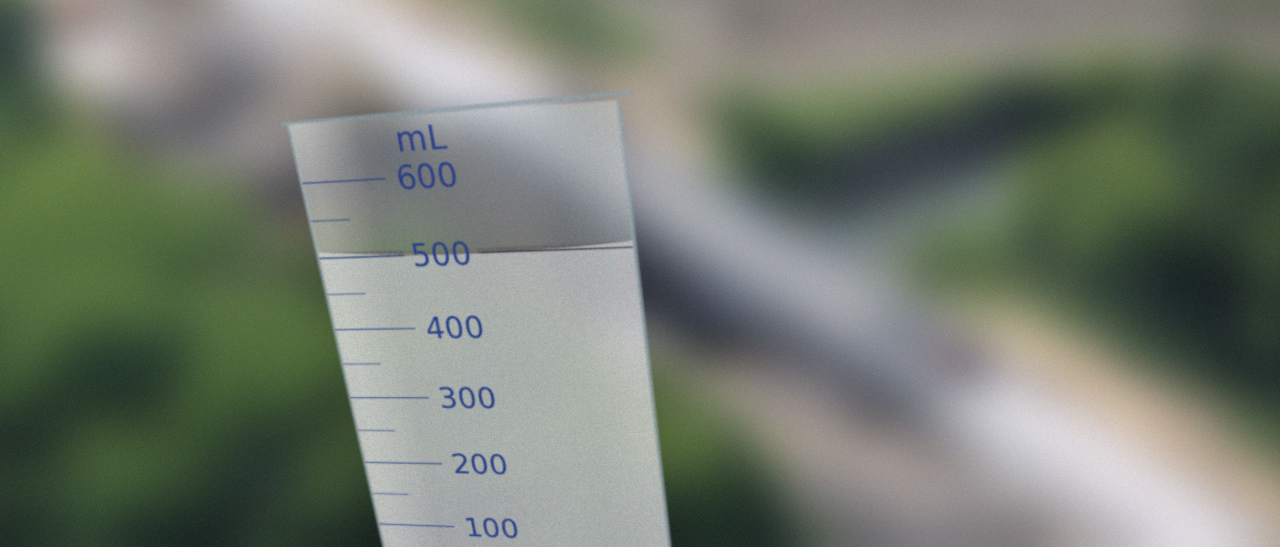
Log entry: 500 mL
